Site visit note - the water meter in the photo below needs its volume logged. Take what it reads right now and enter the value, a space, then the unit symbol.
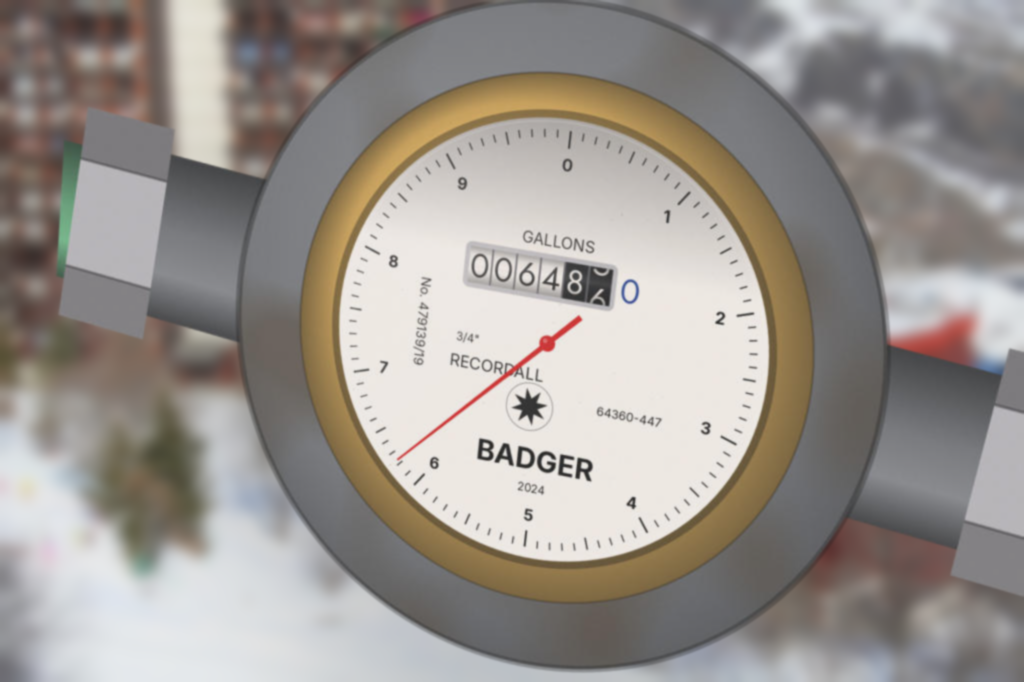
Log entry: 64856.2 gal
